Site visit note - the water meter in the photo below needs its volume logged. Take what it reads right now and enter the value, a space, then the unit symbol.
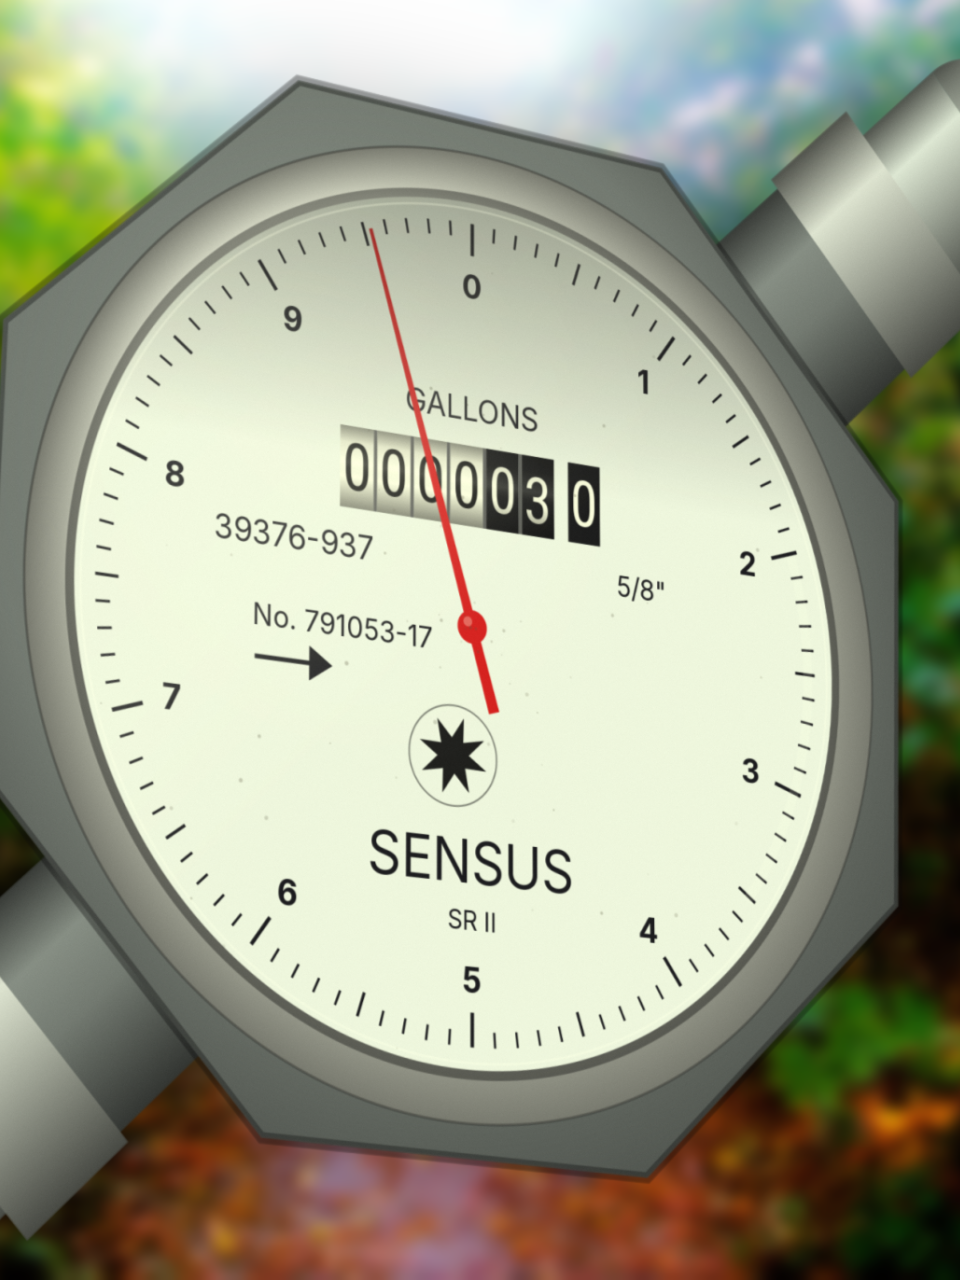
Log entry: 29.5 gal
